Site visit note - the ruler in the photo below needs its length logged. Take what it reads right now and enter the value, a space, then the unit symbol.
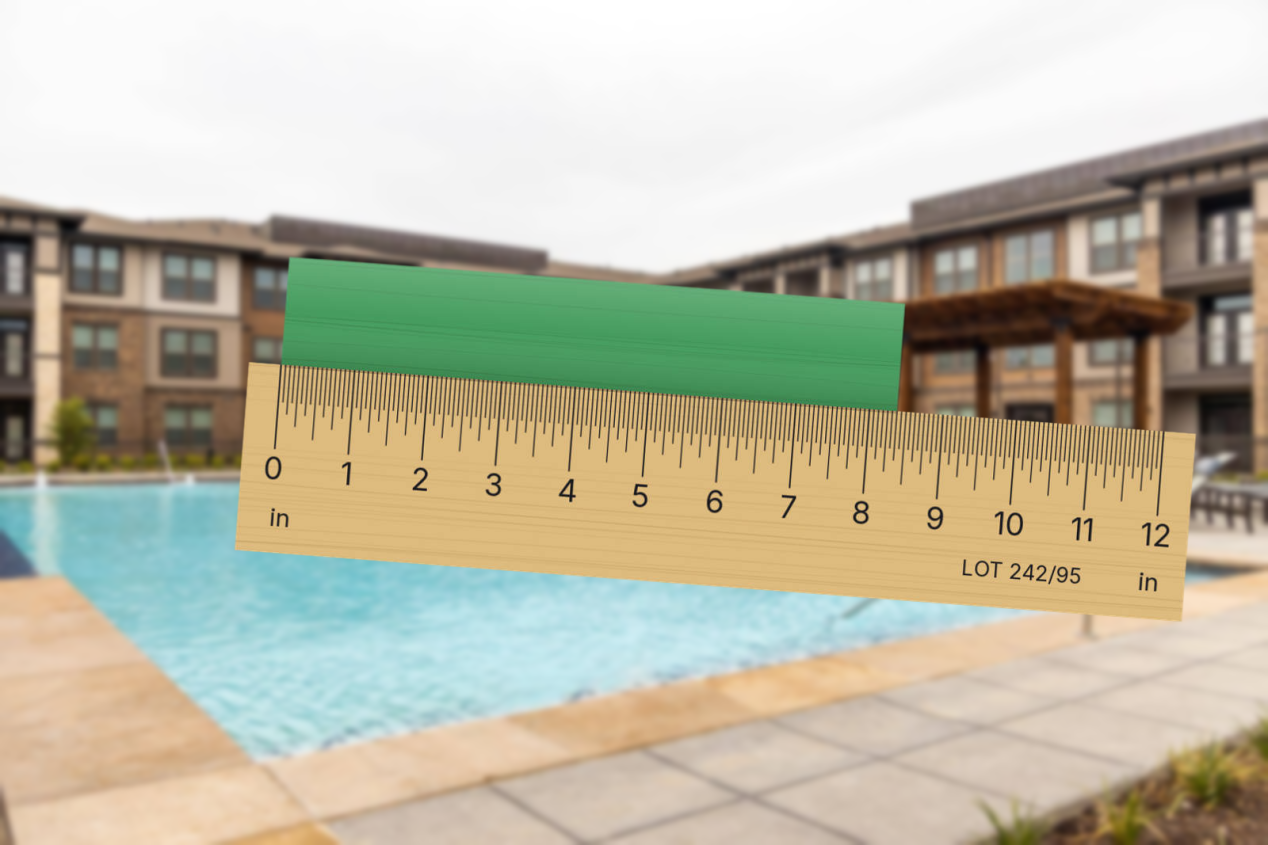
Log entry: 8.375 in
